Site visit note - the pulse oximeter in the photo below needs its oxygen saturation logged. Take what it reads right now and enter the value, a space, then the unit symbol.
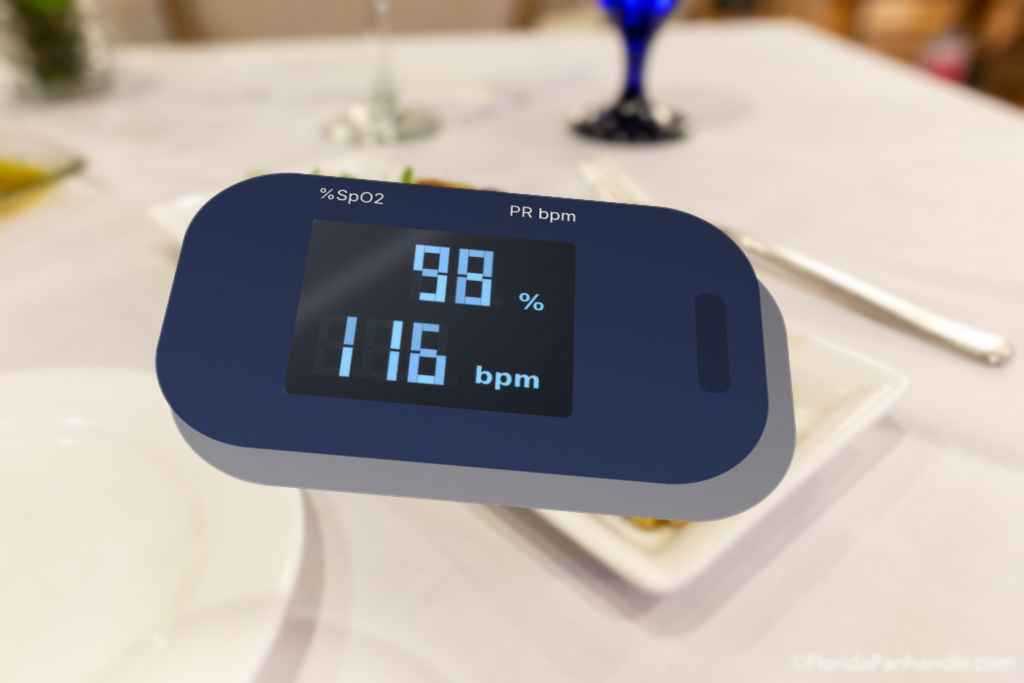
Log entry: 98 %
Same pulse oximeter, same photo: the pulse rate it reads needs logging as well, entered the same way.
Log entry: 116 bpm
